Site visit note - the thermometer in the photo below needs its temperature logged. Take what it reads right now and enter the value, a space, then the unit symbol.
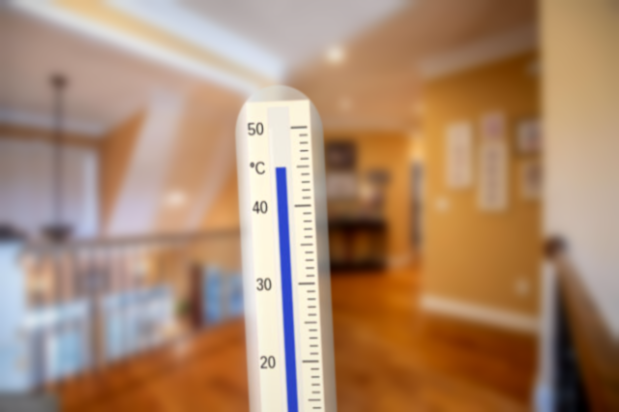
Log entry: 45 °C
